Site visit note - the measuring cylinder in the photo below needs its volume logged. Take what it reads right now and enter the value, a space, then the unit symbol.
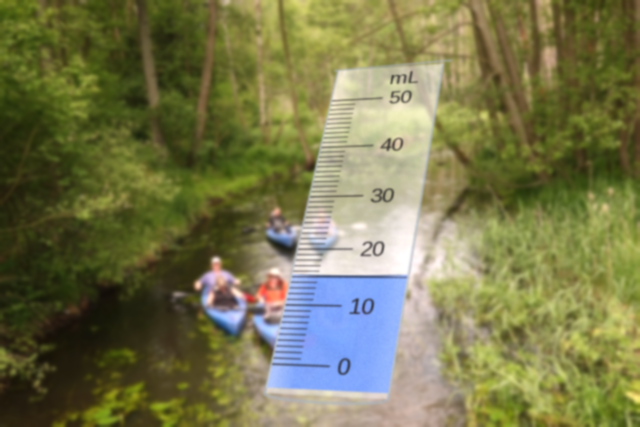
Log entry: 15 mL
